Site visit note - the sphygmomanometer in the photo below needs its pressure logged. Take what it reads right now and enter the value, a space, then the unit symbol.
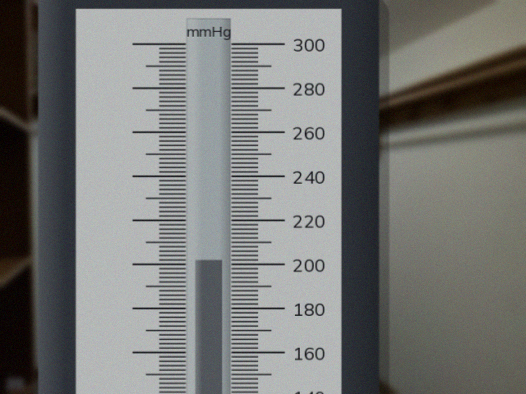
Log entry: 202 mmHg
